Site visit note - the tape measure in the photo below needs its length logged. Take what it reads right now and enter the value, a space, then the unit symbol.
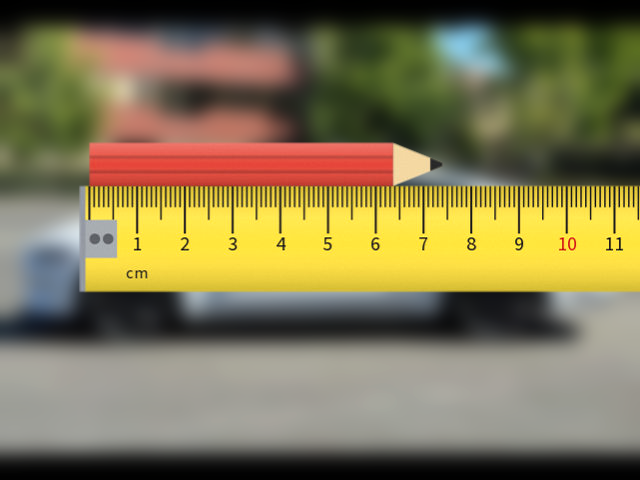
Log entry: 7.4 cm
